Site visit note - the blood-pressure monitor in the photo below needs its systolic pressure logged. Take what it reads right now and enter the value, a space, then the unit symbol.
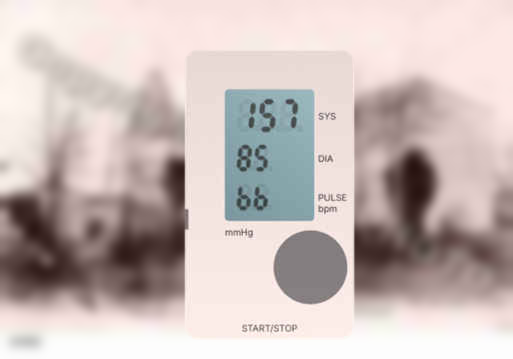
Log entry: 157 mmHg
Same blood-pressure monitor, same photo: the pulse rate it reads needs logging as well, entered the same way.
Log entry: 66 bpm
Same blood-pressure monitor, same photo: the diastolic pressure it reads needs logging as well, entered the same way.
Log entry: 85 mmHg
